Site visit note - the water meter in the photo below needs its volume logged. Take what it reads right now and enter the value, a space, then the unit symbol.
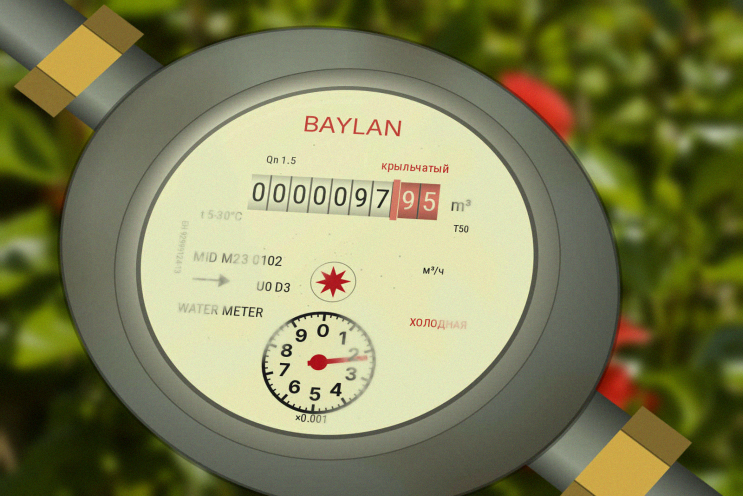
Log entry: 97.952 m³
